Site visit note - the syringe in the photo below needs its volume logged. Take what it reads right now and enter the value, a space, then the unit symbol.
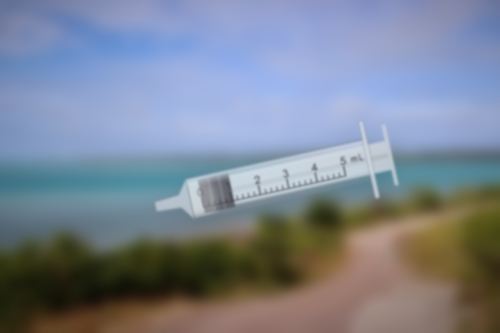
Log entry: 0 mL
